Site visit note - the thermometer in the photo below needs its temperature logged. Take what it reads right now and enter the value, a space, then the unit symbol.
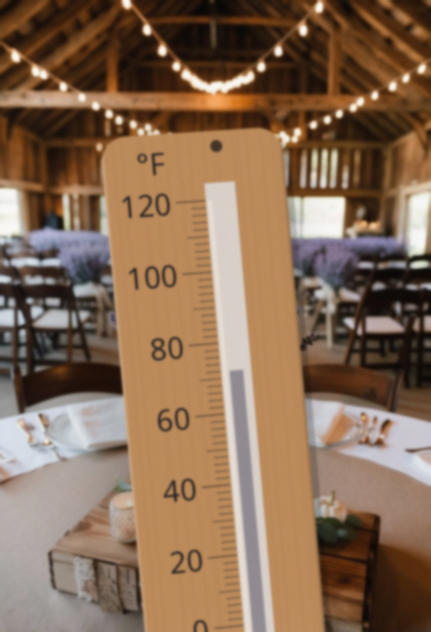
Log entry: 72 °F
